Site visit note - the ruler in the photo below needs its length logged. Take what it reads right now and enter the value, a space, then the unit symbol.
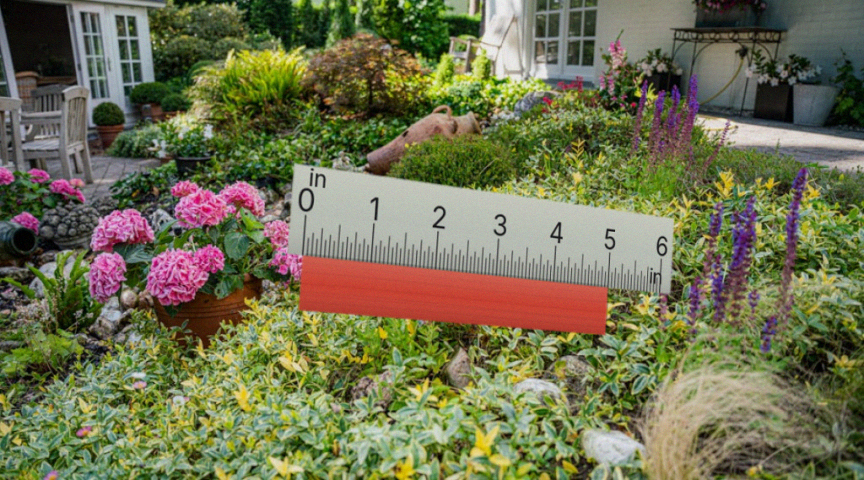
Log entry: 5 in
